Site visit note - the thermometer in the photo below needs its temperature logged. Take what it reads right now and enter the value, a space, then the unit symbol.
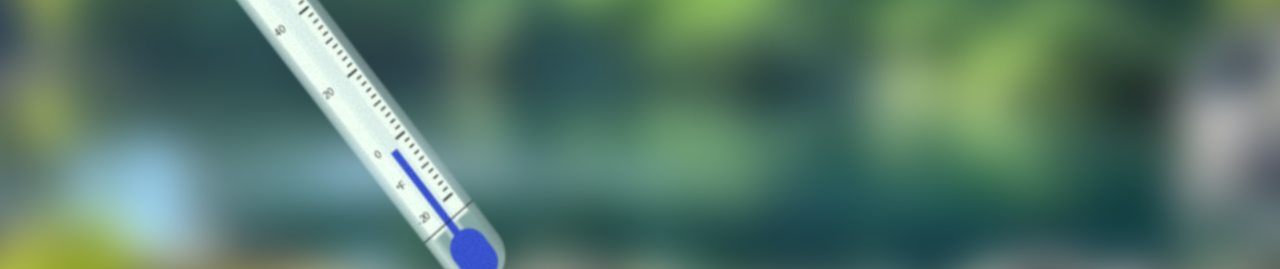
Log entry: -2 °F
